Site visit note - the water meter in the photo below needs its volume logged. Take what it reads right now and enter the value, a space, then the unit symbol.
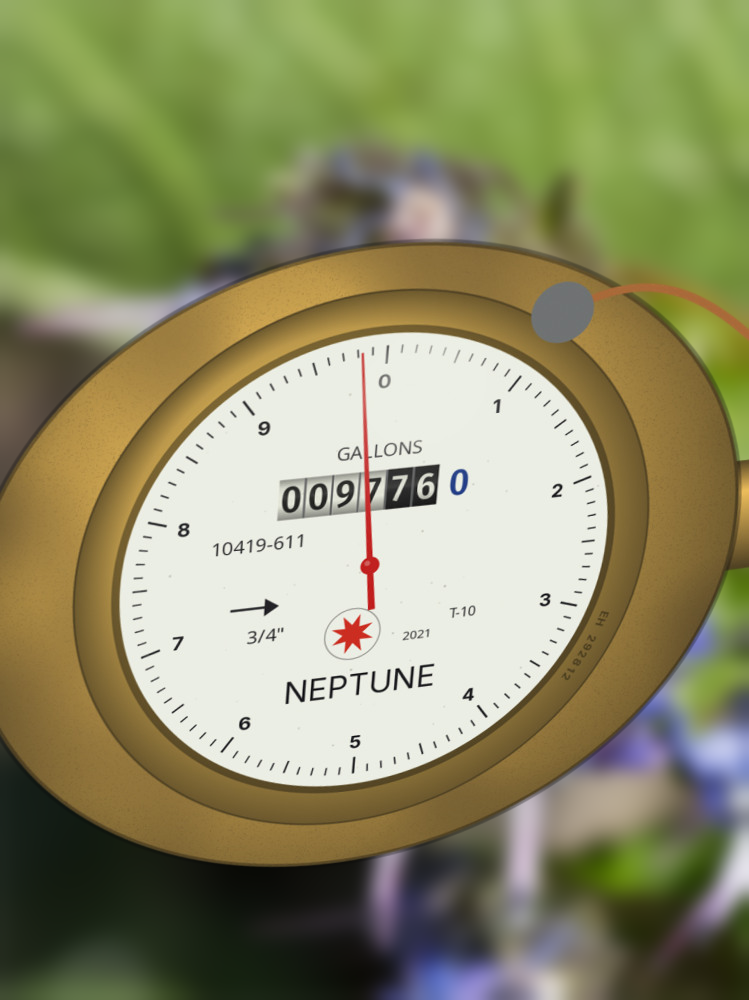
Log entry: 97759.8 gal
